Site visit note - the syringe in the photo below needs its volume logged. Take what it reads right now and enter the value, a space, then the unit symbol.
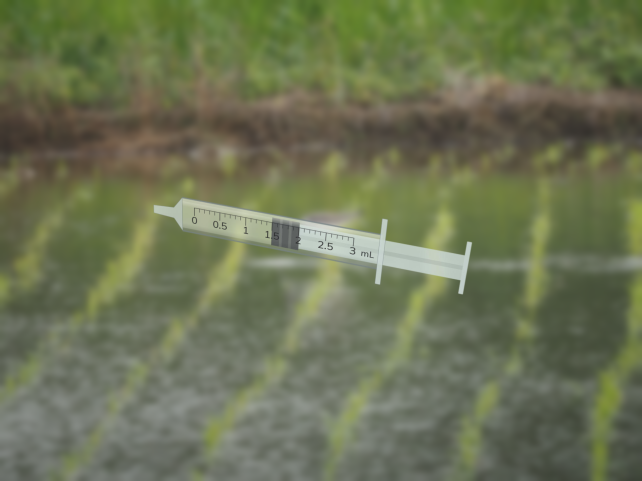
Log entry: 1.5 mL
